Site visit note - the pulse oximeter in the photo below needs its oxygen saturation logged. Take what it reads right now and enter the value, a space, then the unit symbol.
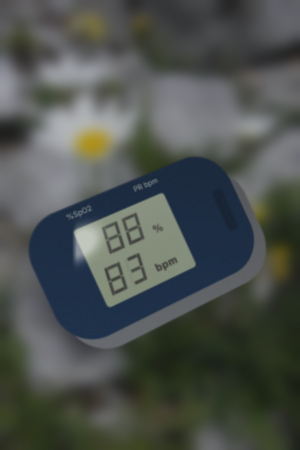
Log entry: 88 %
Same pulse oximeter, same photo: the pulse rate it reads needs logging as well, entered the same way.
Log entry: 83 bpm
